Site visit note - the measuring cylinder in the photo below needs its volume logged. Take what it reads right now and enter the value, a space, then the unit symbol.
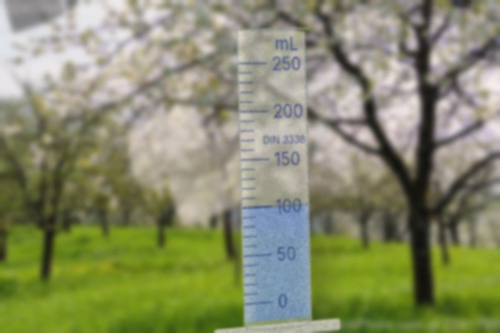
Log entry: 100 mL
